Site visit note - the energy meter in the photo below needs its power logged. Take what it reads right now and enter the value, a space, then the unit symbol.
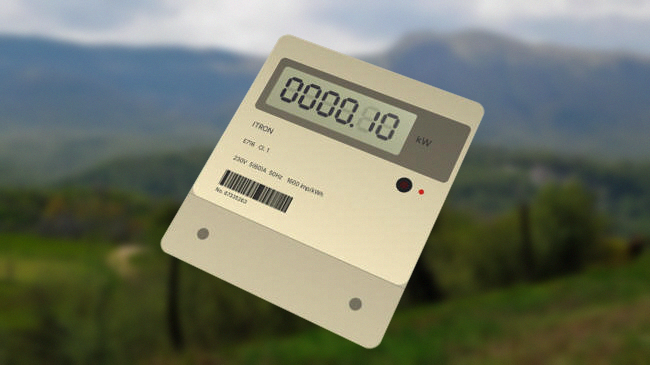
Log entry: 0.10 kW
